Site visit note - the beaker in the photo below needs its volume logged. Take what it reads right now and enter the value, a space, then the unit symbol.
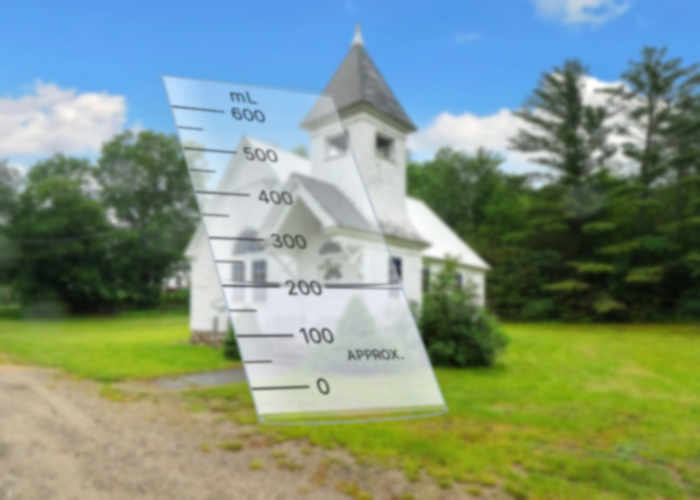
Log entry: 200 mL
